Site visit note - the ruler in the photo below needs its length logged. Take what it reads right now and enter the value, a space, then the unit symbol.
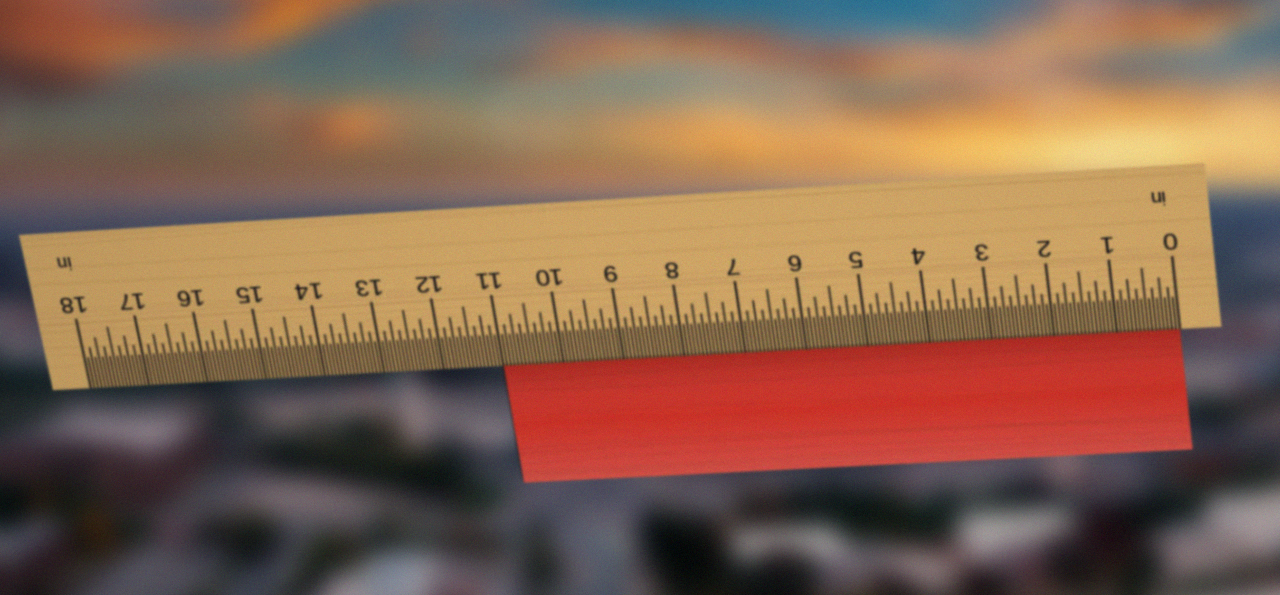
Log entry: 11 in
